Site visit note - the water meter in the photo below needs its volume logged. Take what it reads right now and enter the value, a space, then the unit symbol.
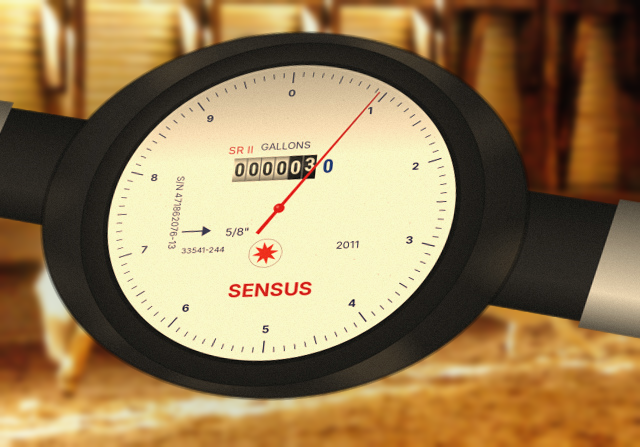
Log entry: 30.9 gal
